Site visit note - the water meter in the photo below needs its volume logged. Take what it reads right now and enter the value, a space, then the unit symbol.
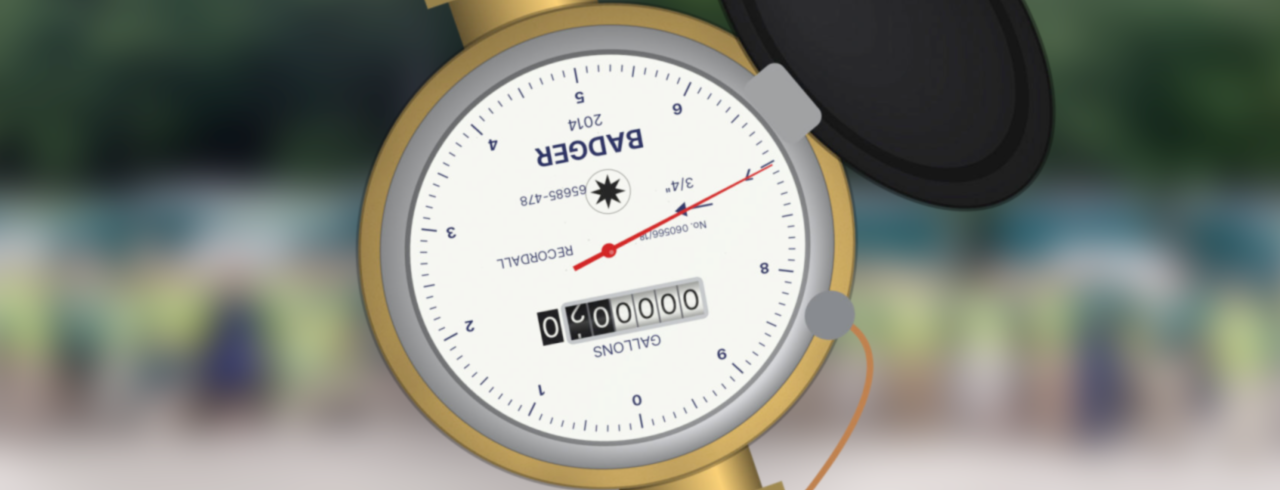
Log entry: 17.0 gal
